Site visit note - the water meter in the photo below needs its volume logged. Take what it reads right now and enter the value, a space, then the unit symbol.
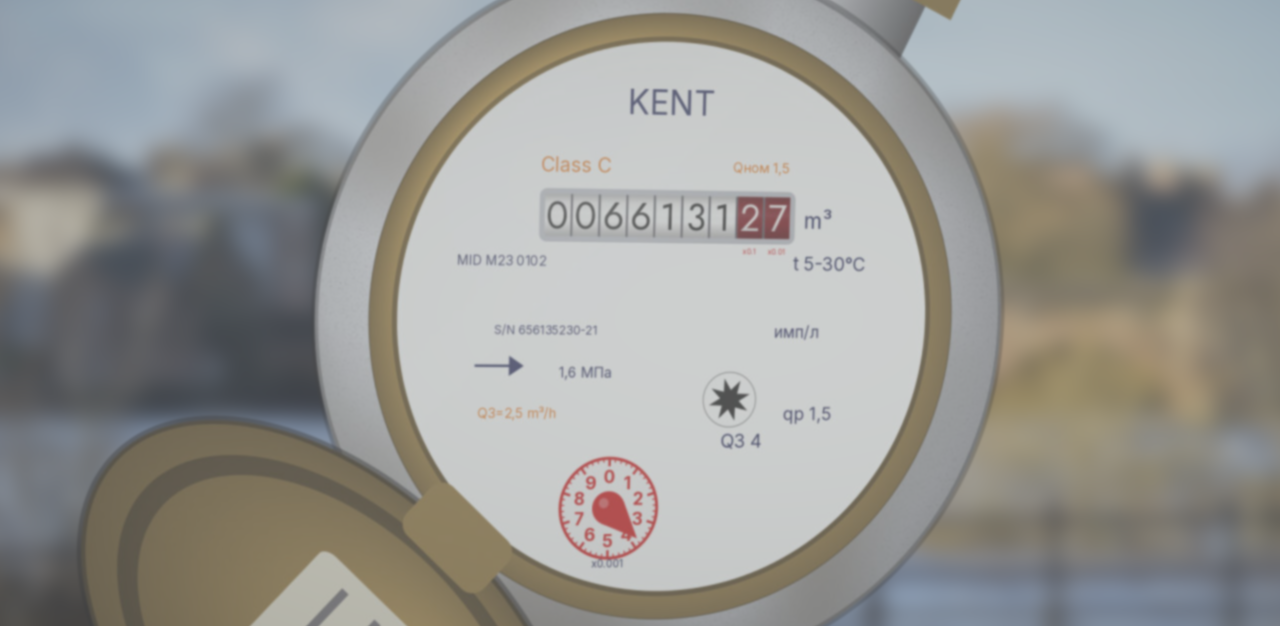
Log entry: 66131.273 m³
